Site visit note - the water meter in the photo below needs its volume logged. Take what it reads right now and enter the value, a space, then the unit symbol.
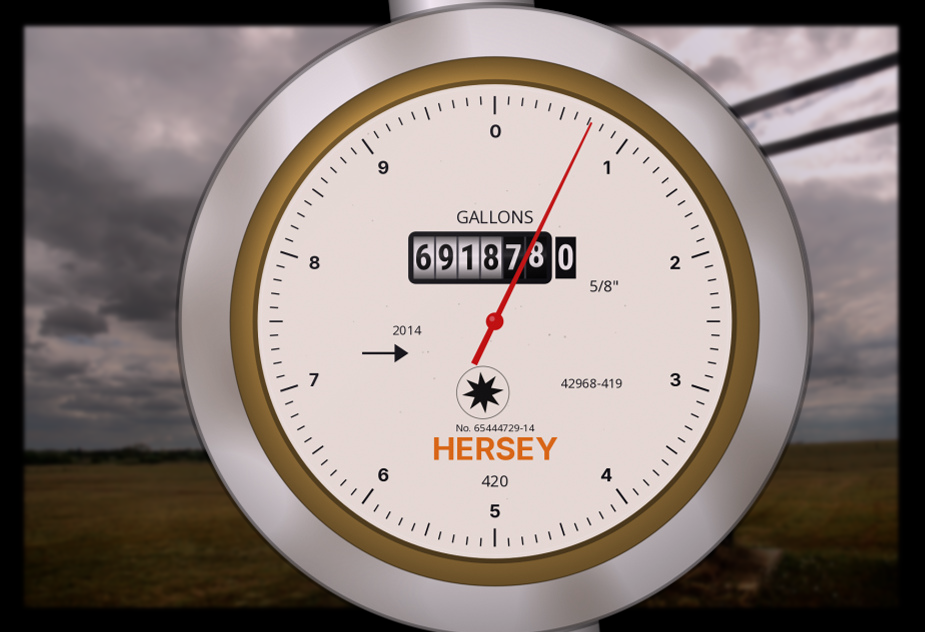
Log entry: 6918780.7 gal
